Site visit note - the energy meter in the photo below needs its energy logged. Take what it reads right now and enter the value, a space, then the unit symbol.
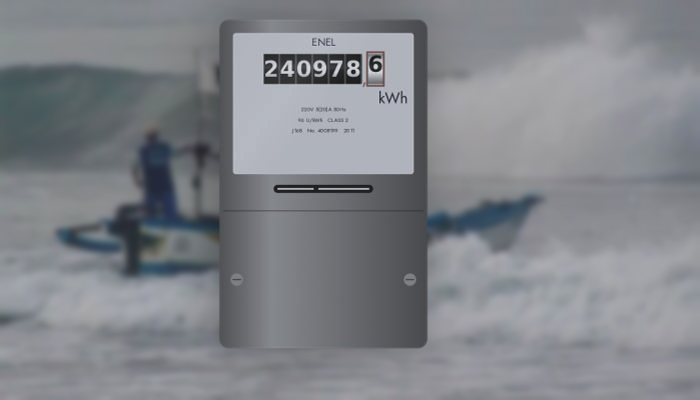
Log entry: 240978.6 kWh
